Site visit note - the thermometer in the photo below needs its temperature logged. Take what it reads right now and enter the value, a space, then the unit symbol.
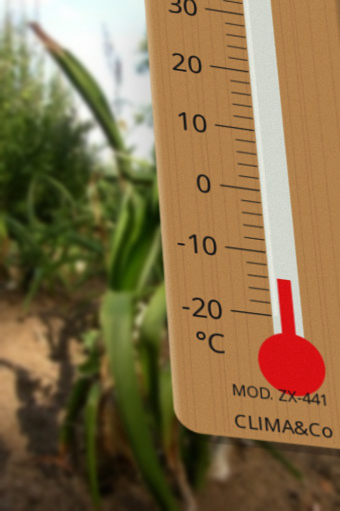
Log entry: -14 °C
